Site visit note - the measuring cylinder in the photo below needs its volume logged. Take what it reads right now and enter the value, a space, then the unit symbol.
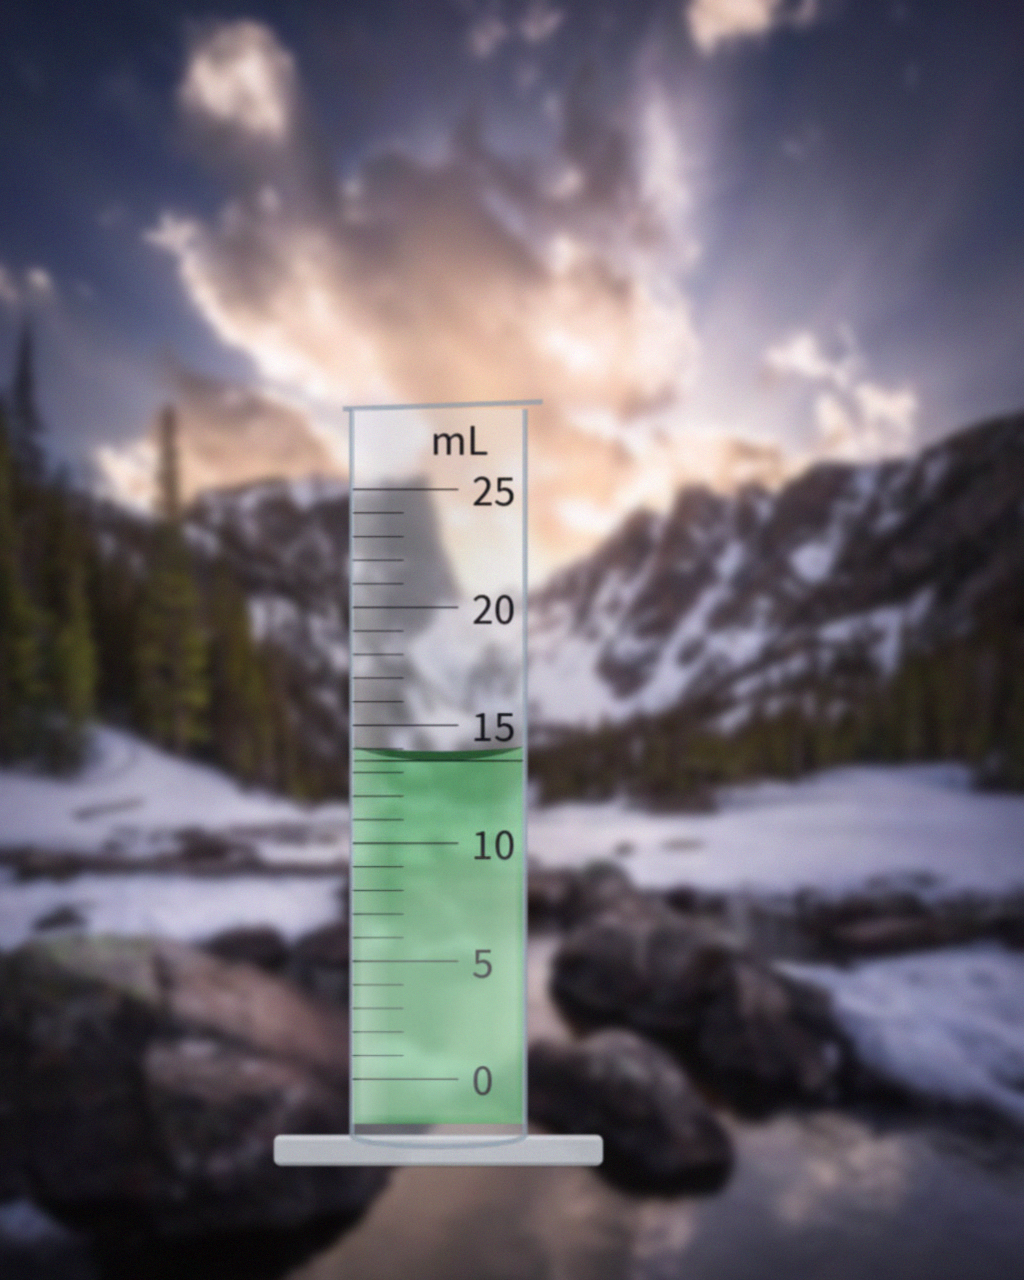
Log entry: 13.5 mL
